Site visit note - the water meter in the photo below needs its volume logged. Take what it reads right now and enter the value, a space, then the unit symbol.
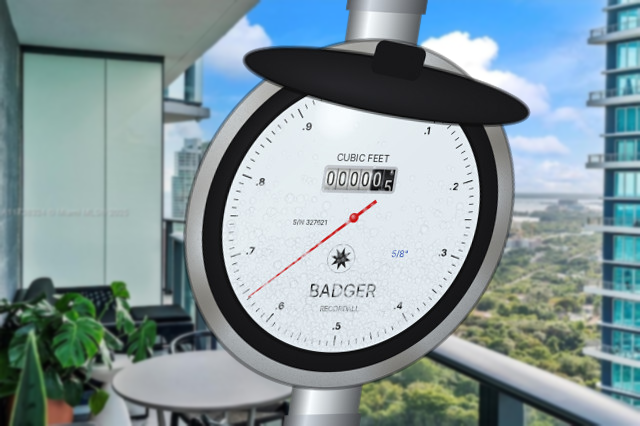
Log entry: 4.64 ft³
